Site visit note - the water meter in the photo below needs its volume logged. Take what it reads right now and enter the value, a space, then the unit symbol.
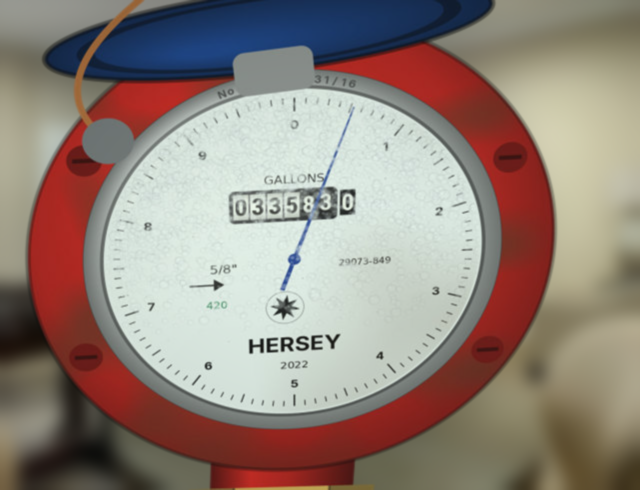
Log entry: 335830.5 gal
